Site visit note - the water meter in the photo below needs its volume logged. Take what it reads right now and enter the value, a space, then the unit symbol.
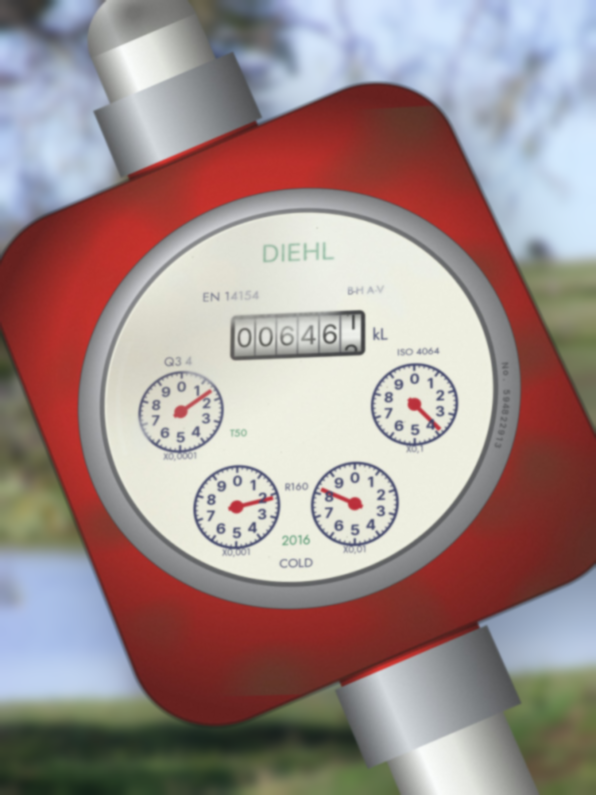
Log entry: 6461.3821 kL
